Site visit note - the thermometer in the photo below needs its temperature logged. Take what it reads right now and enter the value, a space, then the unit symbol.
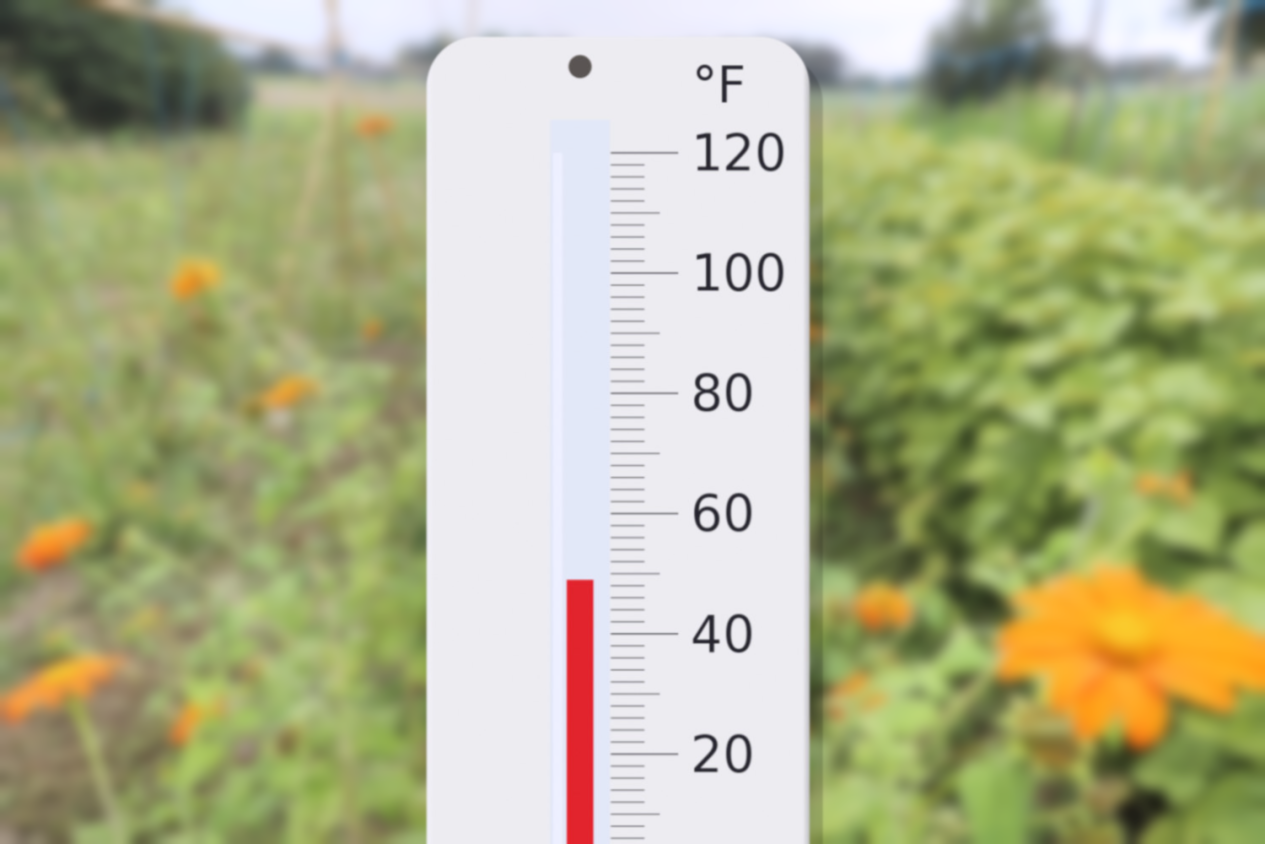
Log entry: 49 °F
